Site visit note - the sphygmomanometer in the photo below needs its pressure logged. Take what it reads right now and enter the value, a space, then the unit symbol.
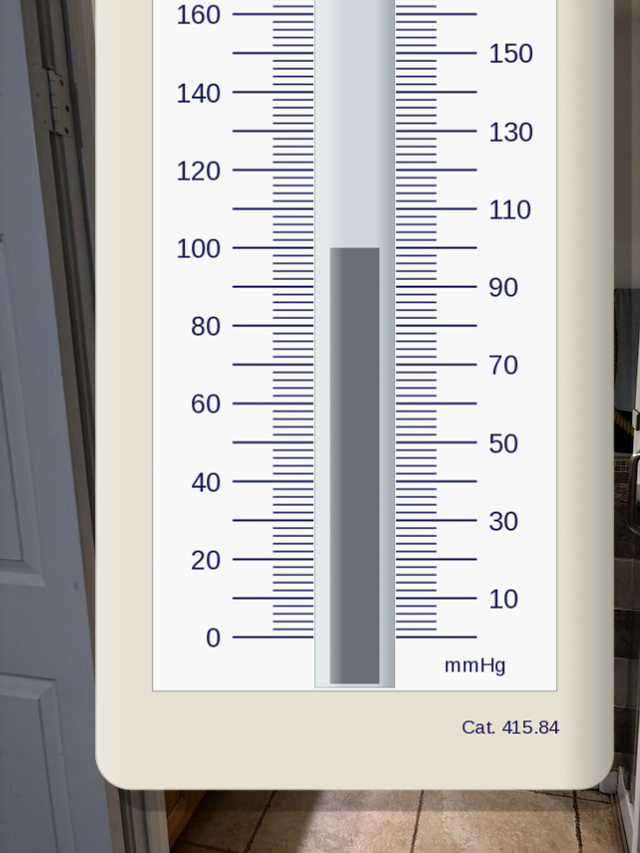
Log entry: 100 mmHg
